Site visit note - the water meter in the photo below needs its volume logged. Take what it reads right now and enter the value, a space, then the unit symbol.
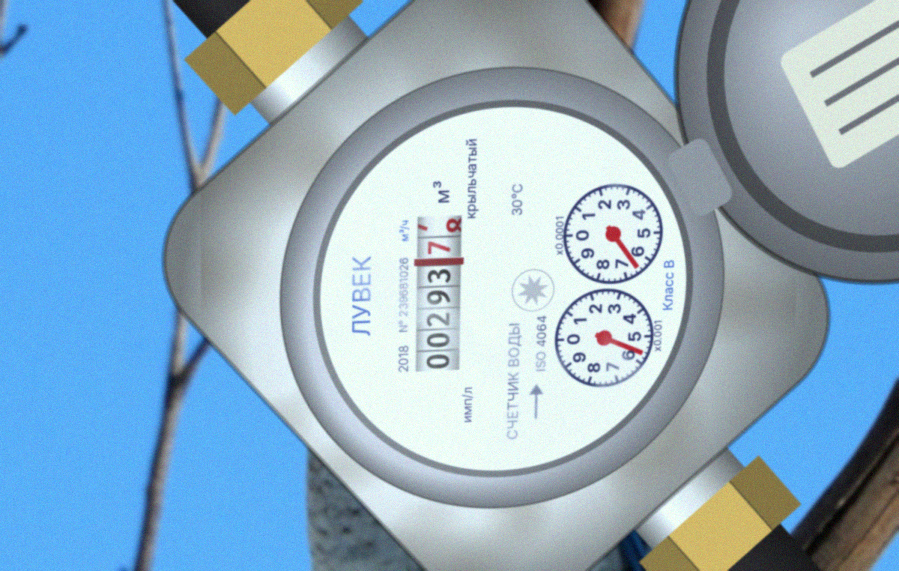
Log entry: 293.7756 m³
